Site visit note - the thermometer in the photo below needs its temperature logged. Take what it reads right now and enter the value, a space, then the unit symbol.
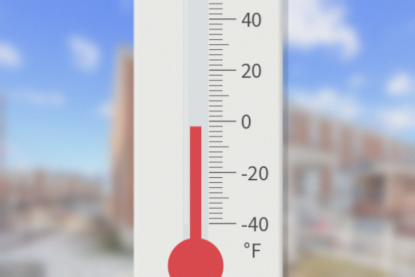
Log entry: -2 °F
